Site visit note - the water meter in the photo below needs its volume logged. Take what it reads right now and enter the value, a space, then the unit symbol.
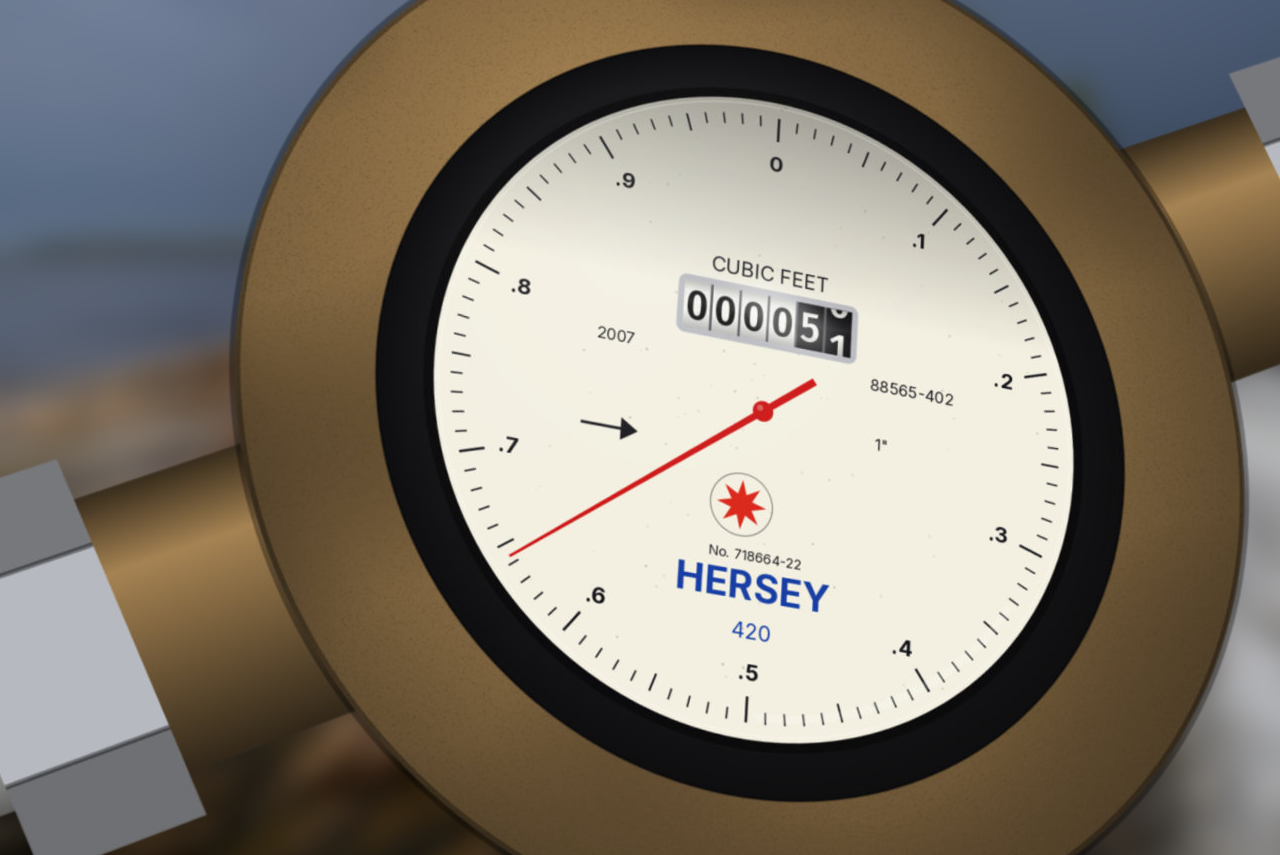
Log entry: 50.64 ft³
